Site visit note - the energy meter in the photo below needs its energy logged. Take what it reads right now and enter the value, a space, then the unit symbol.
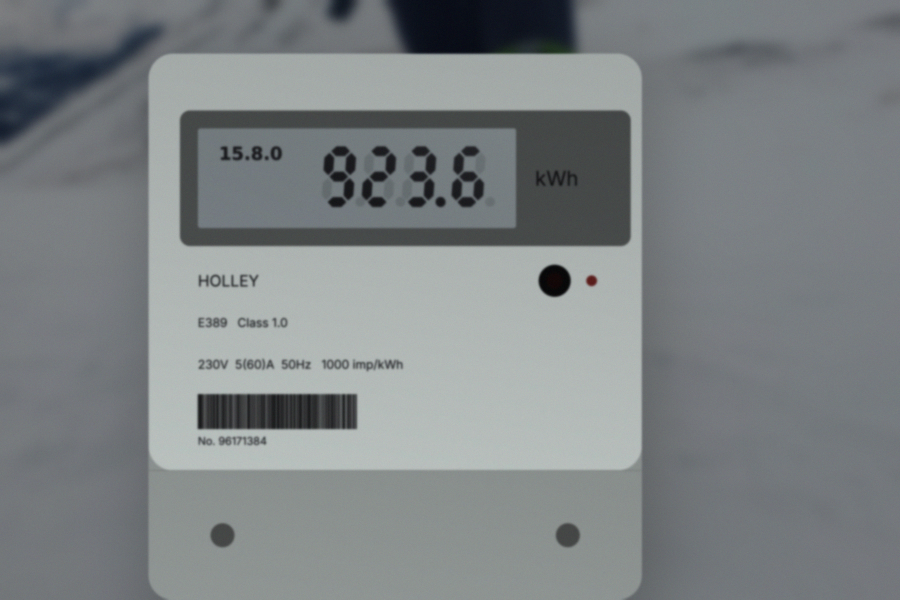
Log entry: 923.6 kWh
